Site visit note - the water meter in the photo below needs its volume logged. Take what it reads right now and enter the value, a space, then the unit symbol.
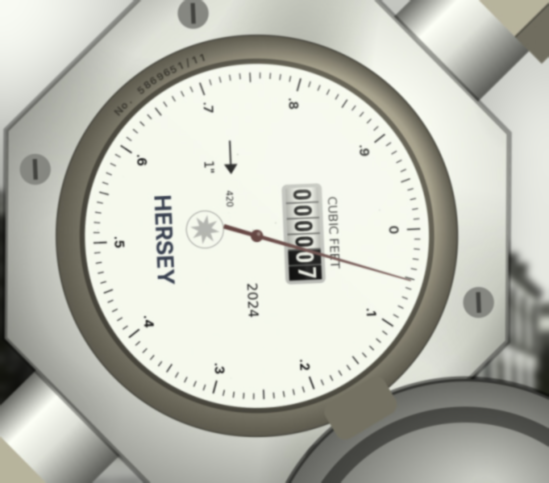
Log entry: 7.05 ft³
